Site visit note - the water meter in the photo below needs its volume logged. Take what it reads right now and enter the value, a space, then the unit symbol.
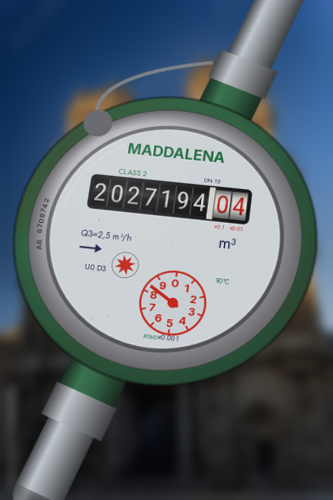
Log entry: 2027194.048 m³
